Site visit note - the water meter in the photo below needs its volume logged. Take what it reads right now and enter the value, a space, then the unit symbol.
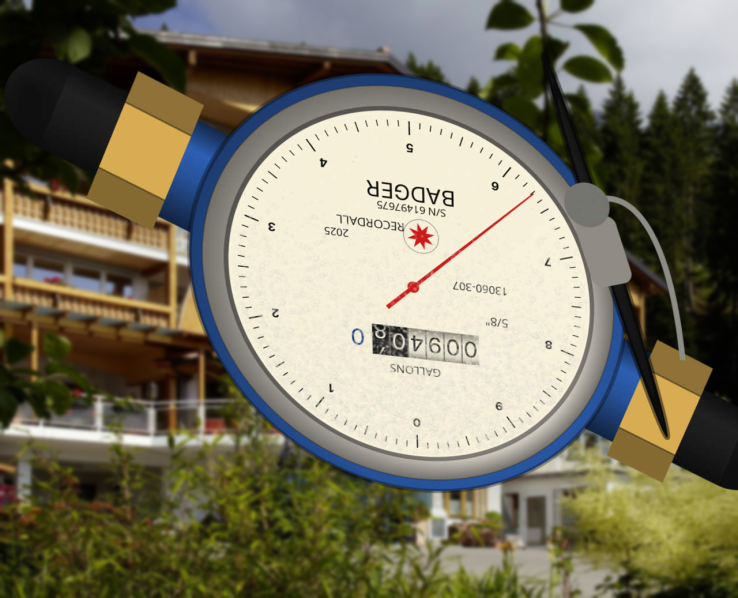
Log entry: 94076.3 gal
